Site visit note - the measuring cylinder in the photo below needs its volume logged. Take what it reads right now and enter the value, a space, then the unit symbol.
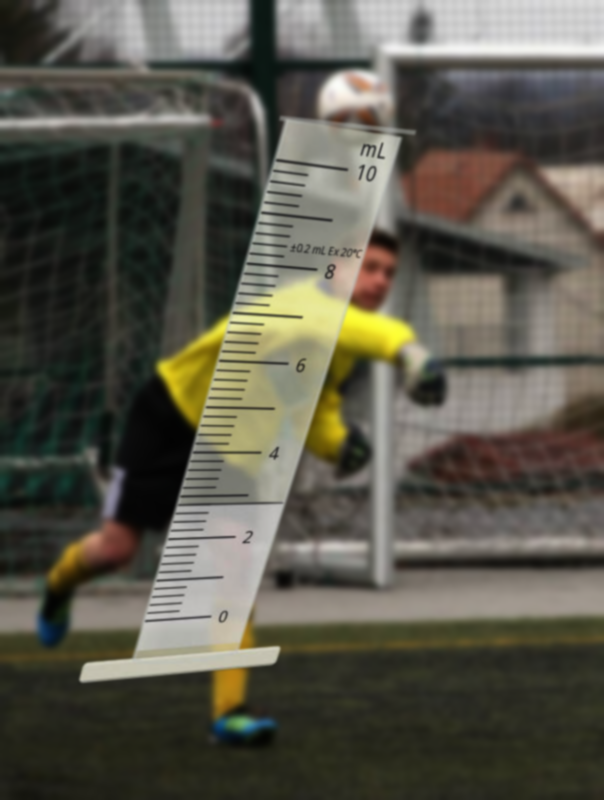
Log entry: 2.8 mL
